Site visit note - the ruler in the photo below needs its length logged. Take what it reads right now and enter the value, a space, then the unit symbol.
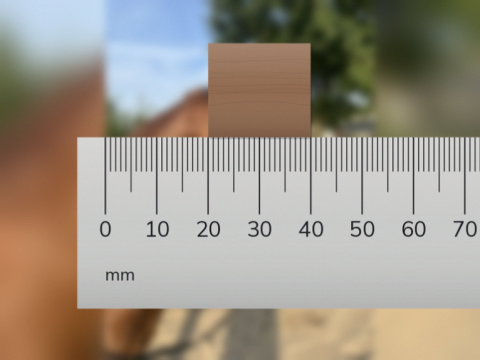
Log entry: 20 mm
